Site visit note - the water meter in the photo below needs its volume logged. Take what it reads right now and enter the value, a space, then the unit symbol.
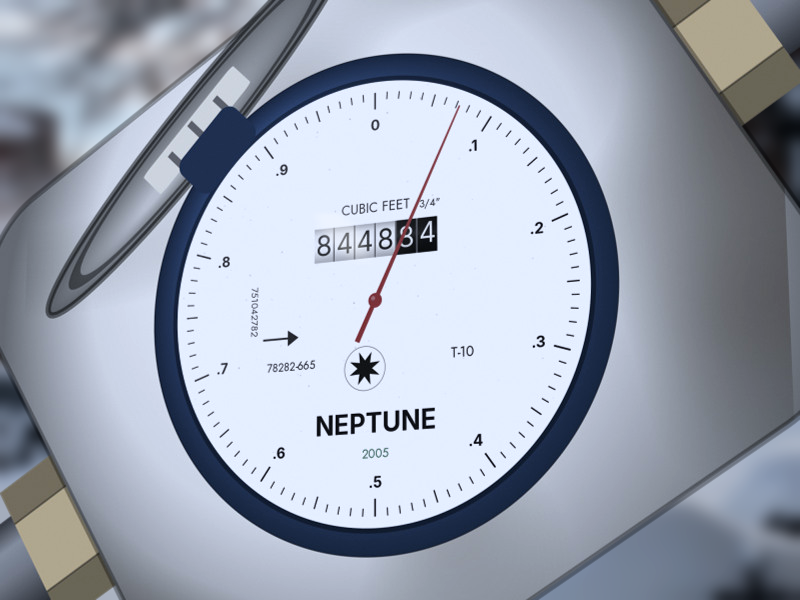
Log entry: 844884.07 ft³
